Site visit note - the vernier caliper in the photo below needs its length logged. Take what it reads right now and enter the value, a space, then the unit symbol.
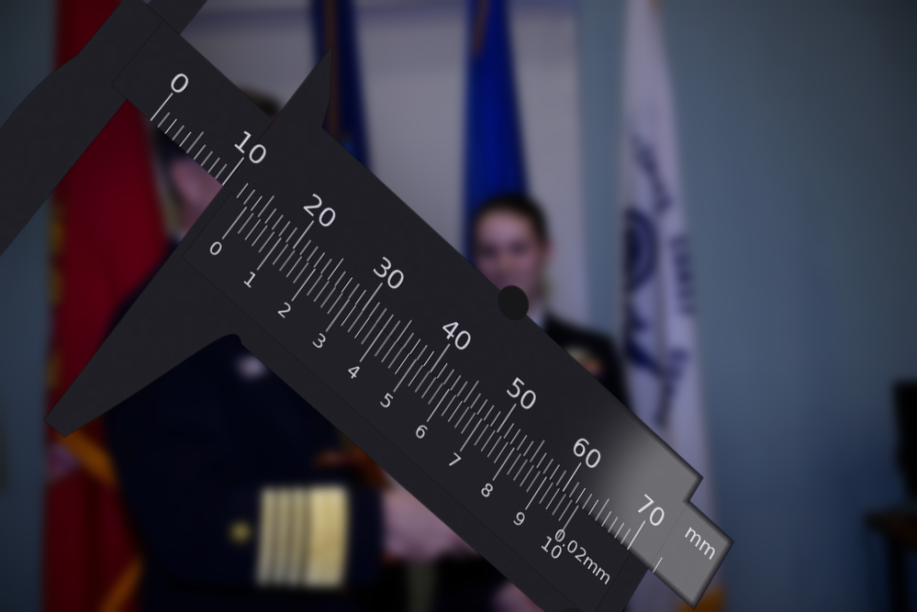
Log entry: 13.4 mm
